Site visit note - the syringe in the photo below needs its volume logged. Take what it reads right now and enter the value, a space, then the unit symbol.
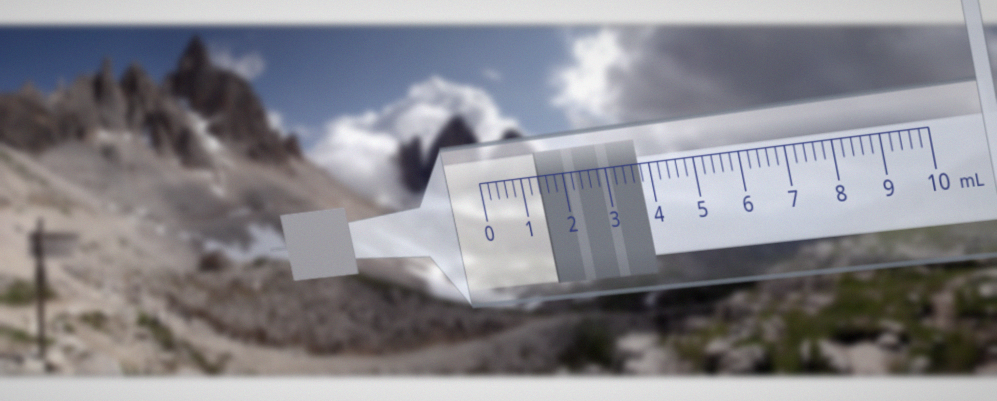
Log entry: 1.4 mL
